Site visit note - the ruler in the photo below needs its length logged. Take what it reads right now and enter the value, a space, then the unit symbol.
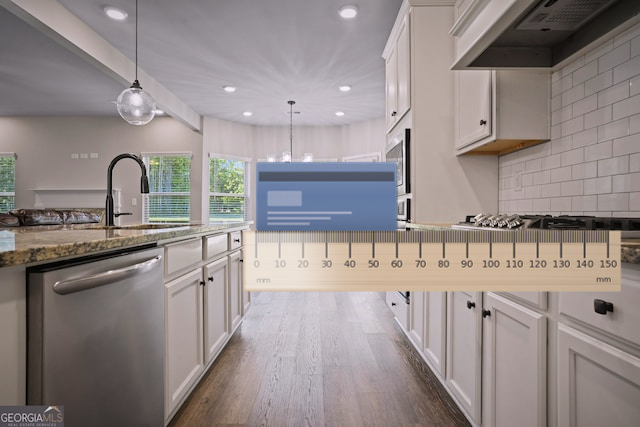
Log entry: 60 mm
